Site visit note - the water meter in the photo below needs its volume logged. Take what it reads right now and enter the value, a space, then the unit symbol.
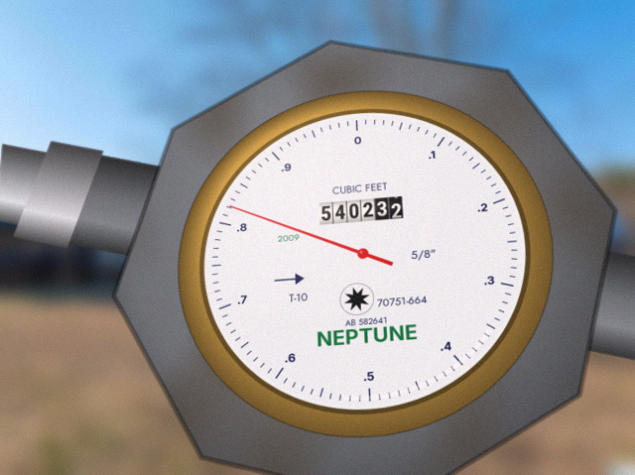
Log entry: 540231.82 ft³
